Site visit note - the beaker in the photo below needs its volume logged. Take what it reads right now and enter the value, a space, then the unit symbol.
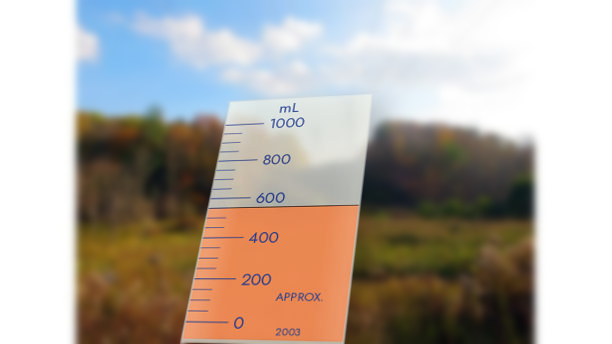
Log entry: 550 mL
